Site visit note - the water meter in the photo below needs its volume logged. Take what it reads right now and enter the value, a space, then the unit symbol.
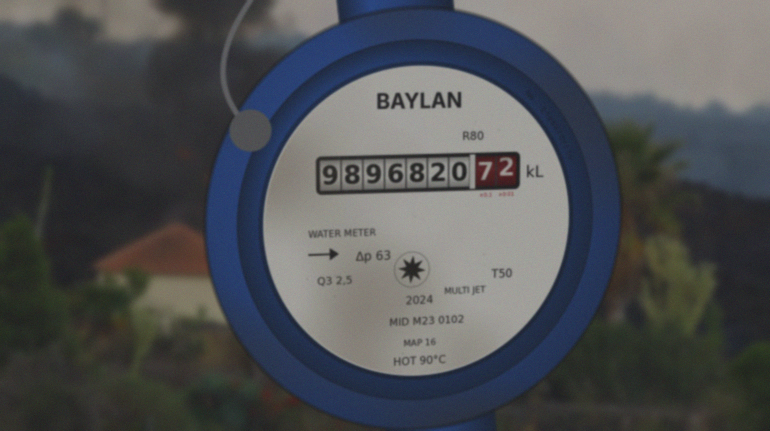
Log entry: 9896820.72 kL
